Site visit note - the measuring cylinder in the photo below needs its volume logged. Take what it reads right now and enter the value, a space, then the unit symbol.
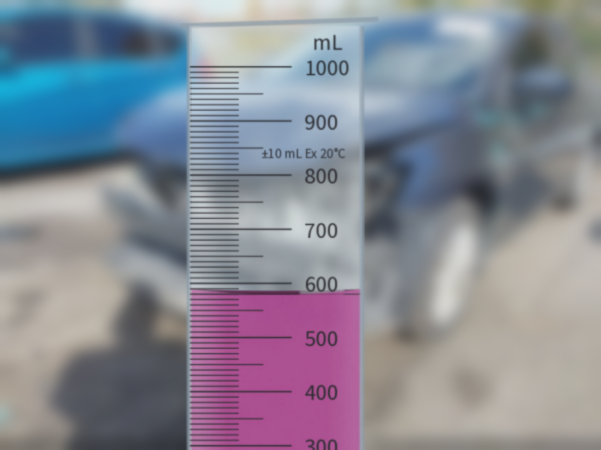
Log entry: 580 mL
